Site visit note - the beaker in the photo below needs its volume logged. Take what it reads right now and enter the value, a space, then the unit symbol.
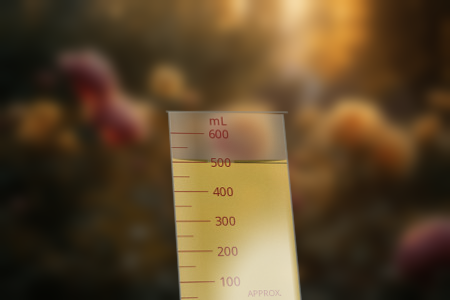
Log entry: 500 mL
